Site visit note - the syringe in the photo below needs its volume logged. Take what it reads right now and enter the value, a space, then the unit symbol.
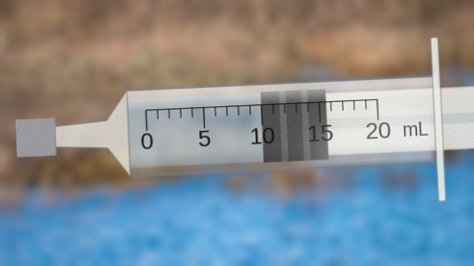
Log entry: 10 mL
